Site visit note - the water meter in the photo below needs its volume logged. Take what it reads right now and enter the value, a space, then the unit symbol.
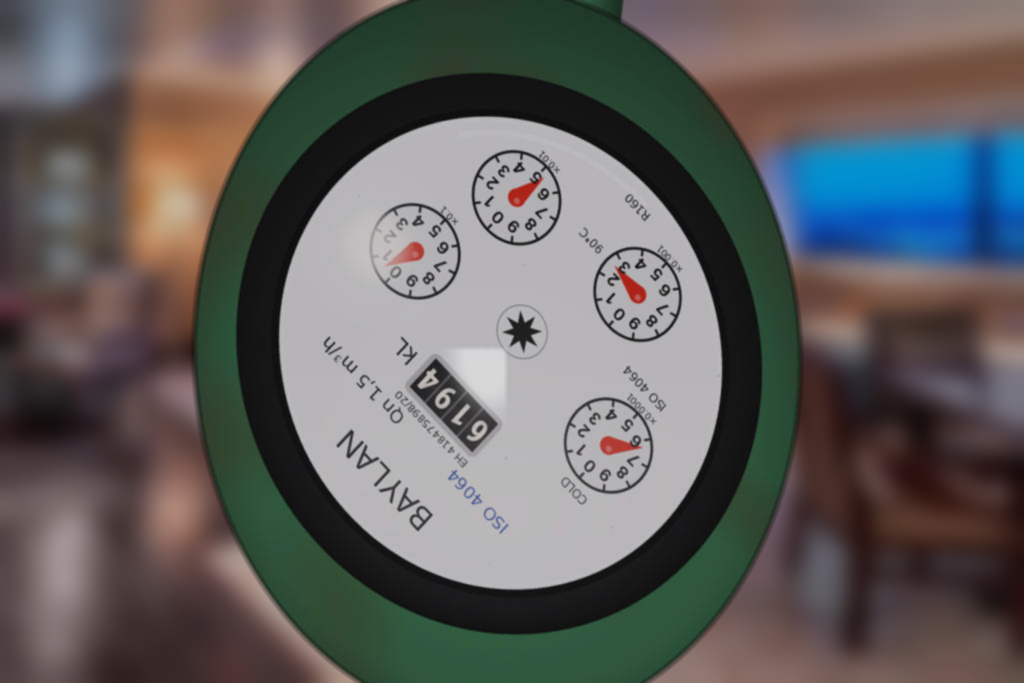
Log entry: 6194.0526 kL
